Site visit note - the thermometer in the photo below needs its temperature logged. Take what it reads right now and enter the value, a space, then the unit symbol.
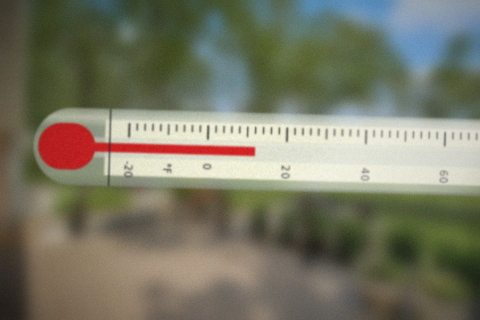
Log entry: 12 °F
